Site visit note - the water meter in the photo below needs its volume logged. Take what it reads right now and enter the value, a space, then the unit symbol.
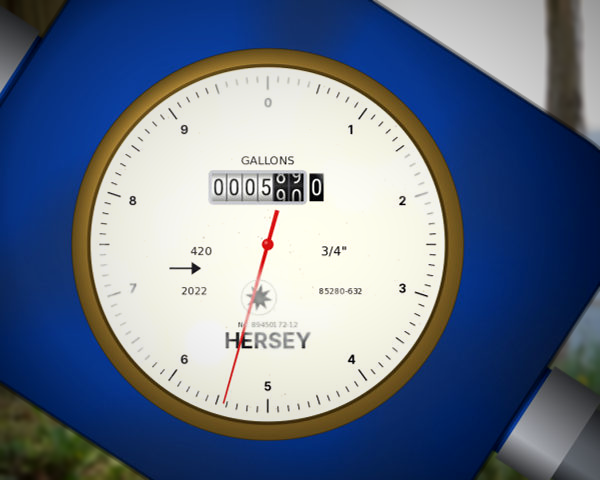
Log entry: 5895.4 gal
